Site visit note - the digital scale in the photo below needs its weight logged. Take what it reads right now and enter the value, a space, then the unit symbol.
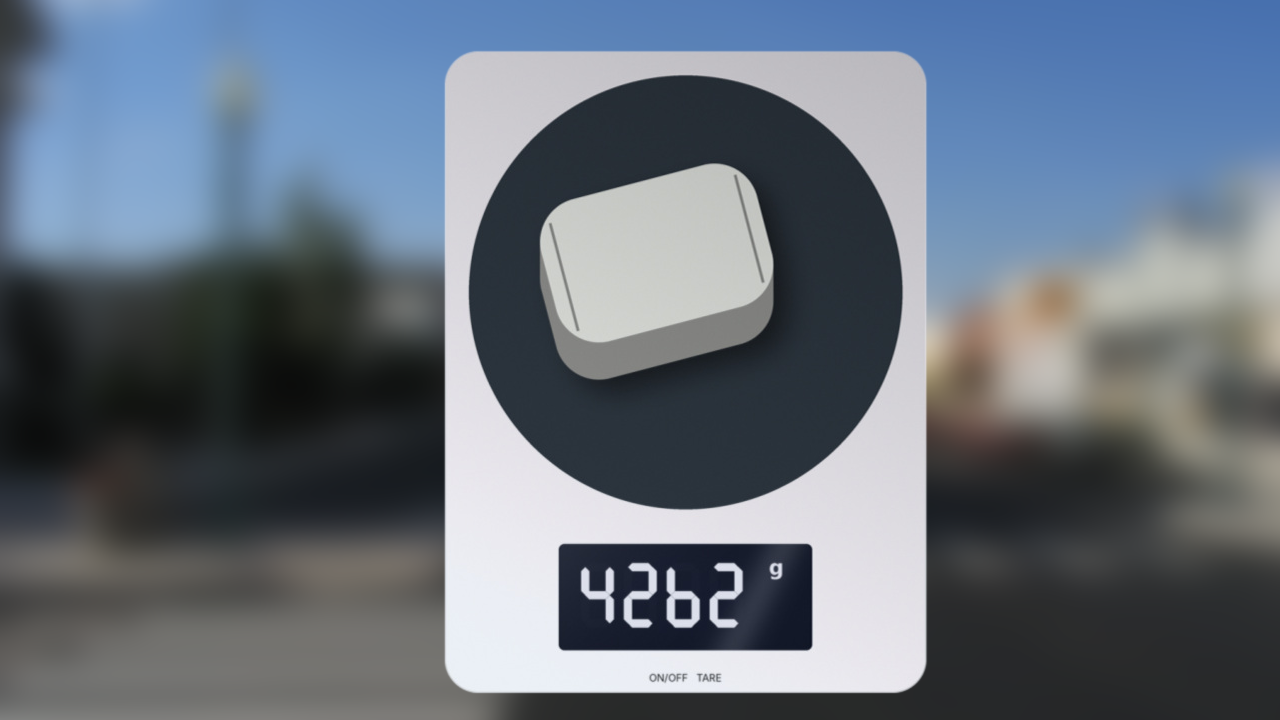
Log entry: 4262 g
